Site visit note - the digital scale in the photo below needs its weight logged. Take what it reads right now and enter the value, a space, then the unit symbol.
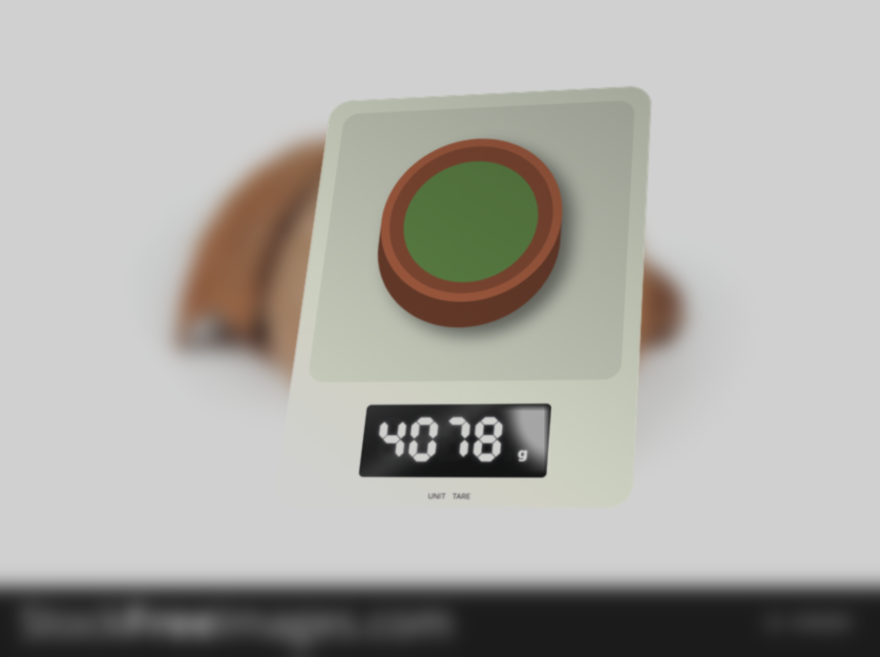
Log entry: 4078 g
